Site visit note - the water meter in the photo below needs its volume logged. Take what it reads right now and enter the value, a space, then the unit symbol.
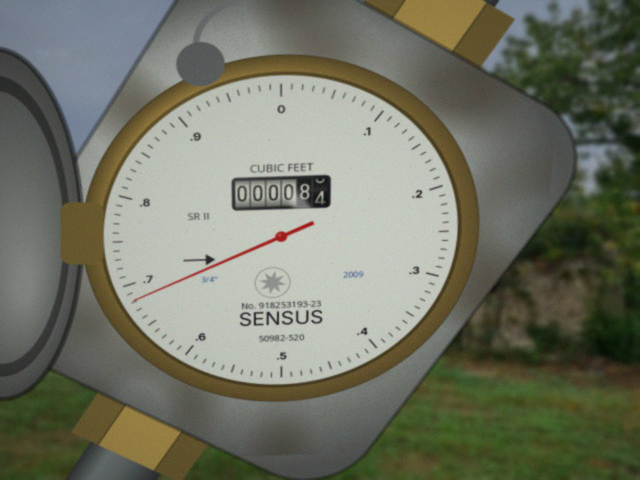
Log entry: 83.68 ft³
